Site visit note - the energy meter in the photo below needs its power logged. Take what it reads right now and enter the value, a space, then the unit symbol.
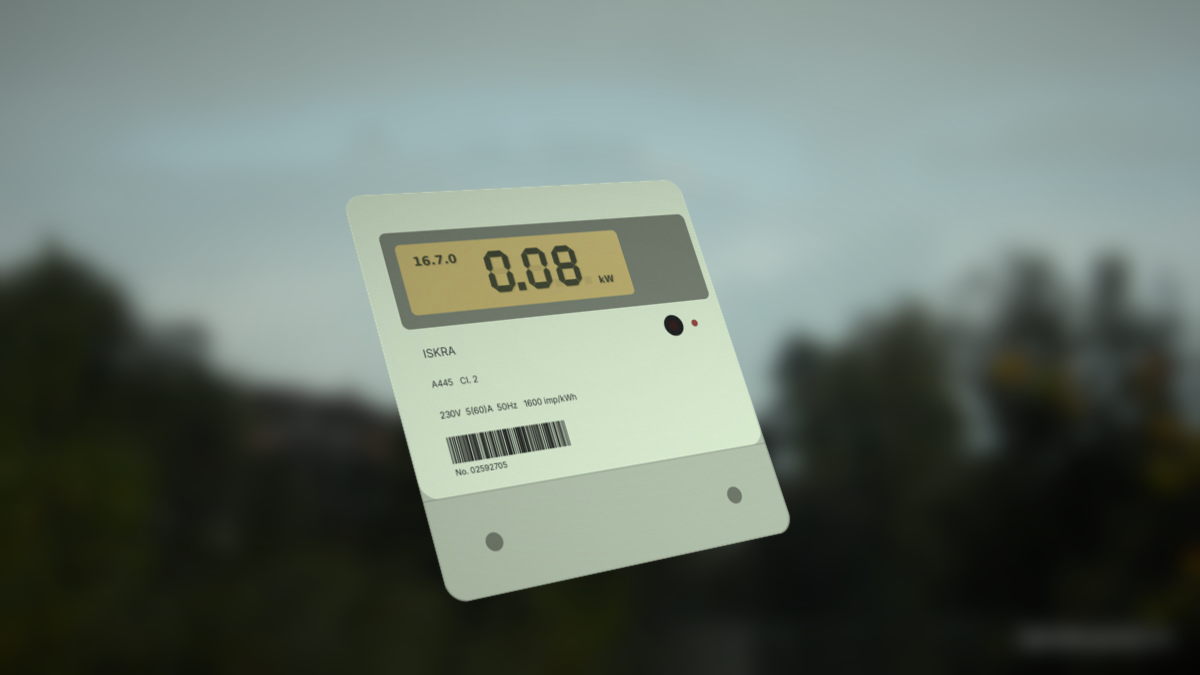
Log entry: 0.08 kW
